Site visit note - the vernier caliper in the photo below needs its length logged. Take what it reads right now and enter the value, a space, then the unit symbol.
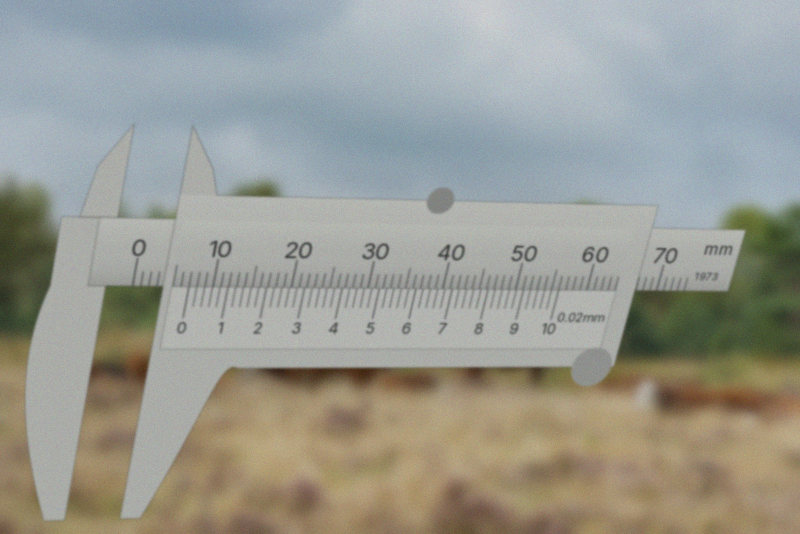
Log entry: 7.0 mm
